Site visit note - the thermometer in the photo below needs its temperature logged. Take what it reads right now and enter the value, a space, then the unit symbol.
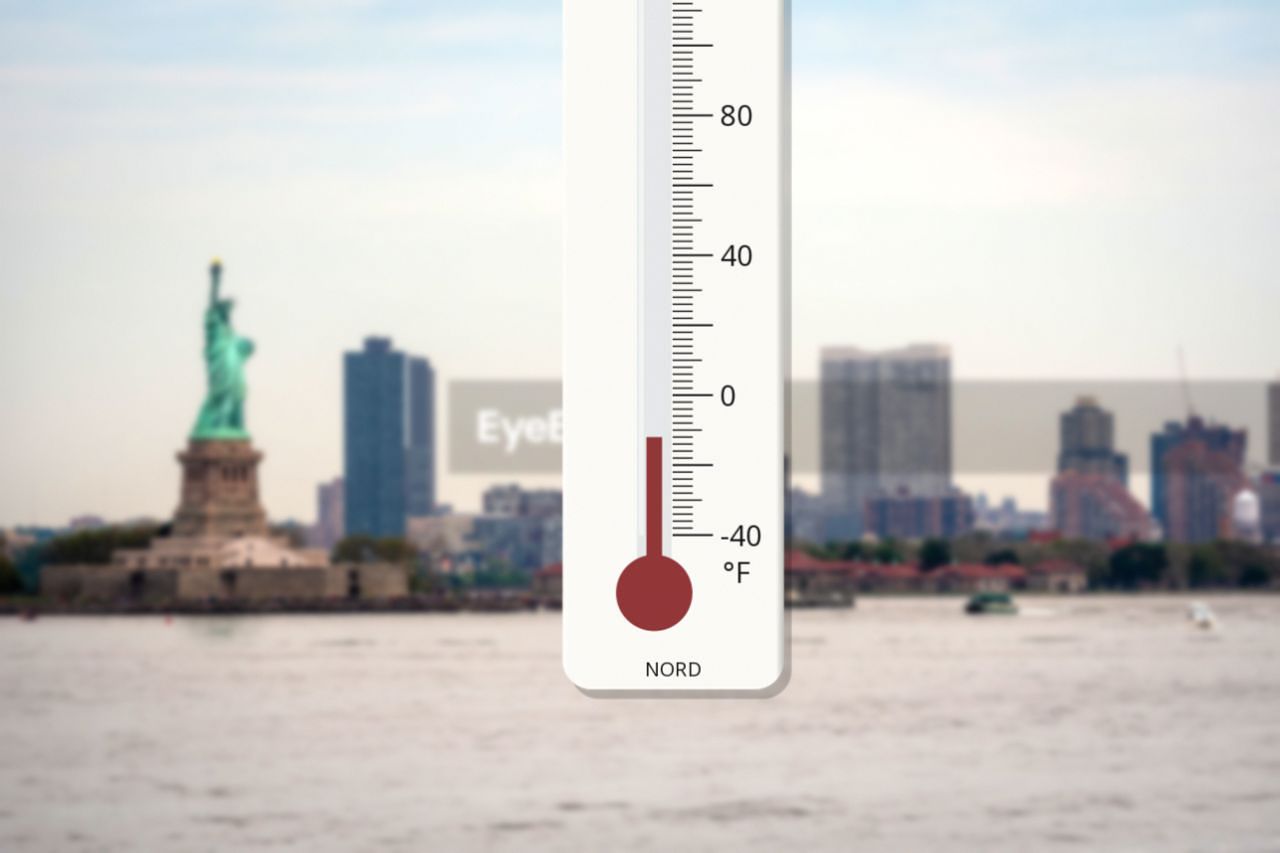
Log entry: -12 °F
